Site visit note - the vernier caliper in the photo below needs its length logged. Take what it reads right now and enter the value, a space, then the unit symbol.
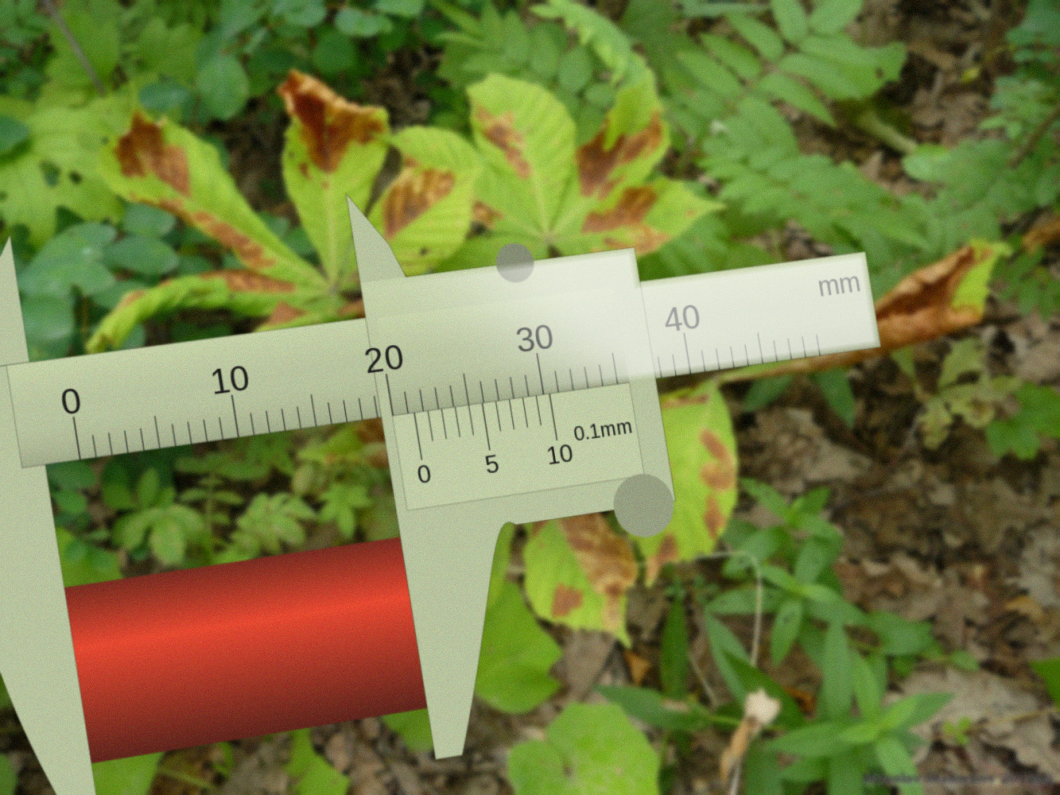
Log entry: 21.4 mm
